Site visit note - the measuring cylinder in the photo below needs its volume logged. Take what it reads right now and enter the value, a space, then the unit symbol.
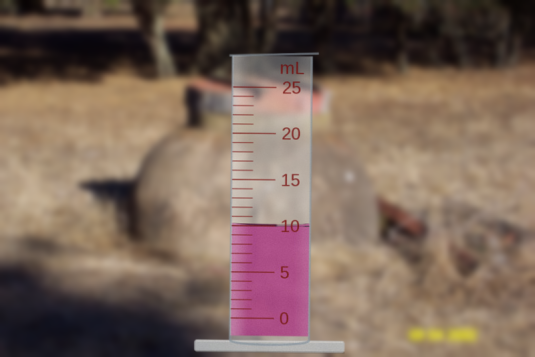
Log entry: 10 mL
